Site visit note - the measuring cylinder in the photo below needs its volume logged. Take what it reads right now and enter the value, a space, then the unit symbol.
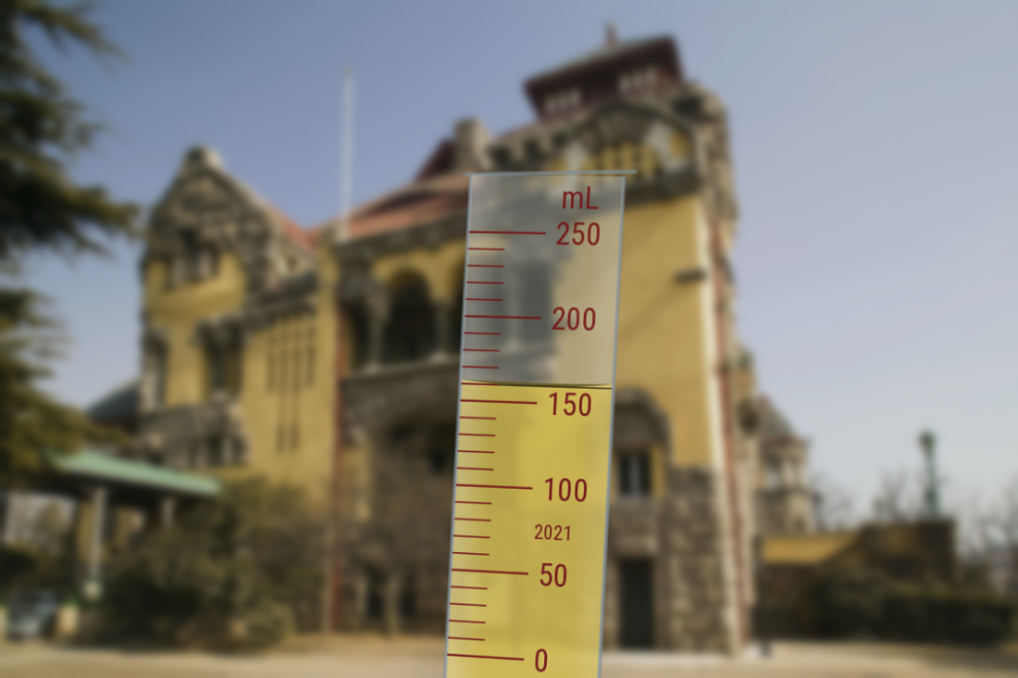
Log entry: 160 mL
